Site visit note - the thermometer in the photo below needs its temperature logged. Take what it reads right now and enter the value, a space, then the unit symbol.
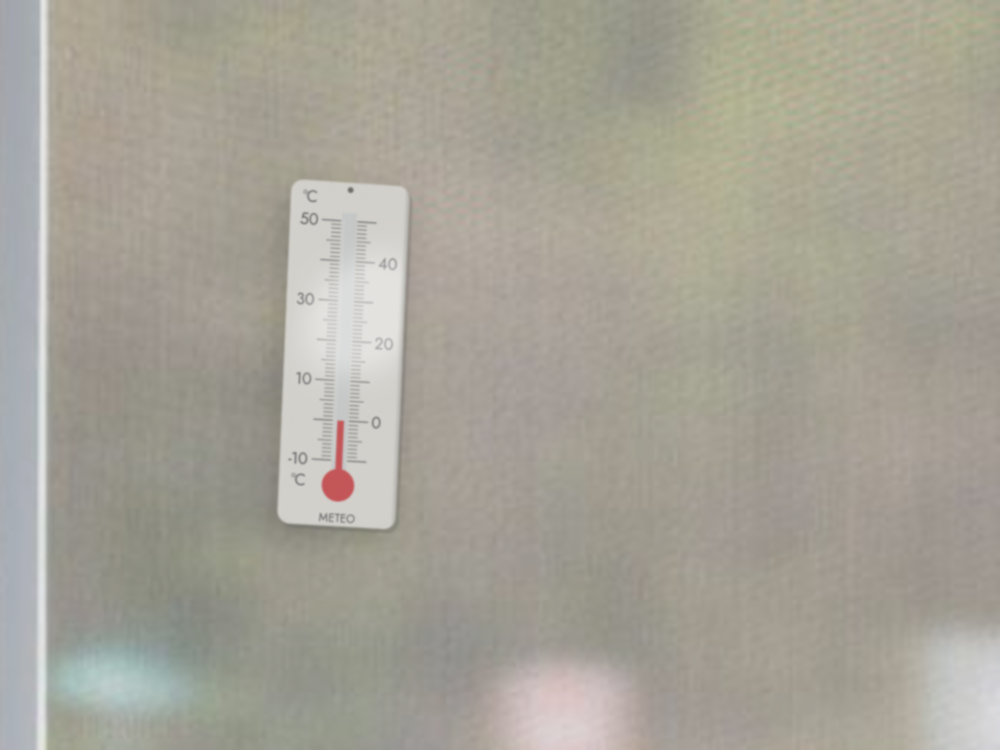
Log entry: 0 °C
